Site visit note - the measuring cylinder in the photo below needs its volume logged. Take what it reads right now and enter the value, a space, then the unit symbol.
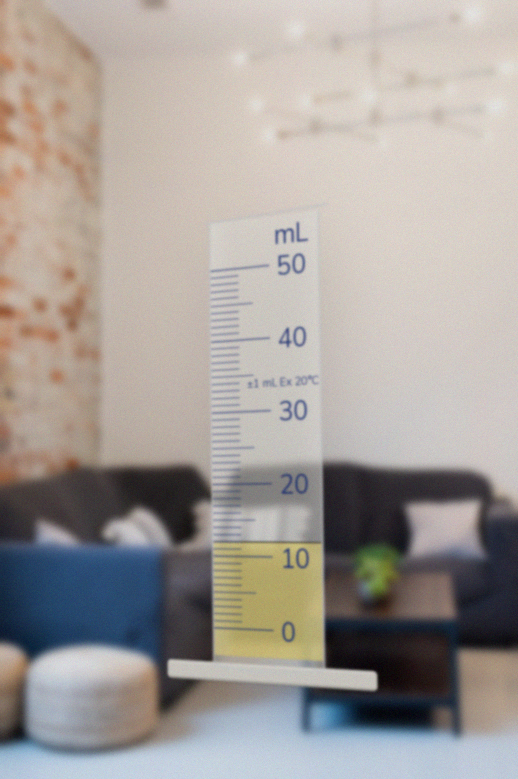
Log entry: 12 mL
